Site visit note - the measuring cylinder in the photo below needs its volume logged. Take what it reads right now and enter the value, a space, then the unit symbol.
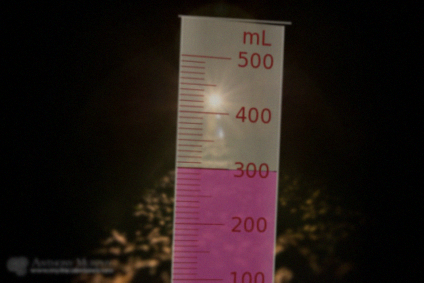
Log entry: 300 mL
